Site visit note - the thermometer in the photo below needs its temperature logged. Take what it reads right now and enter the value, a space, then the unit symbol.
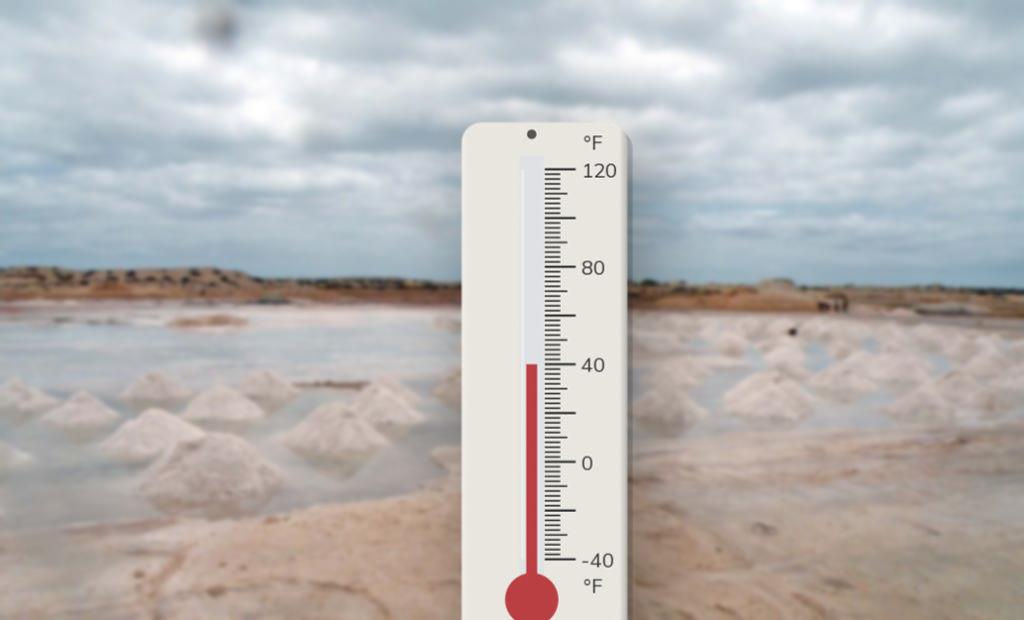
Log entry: 40 °F
